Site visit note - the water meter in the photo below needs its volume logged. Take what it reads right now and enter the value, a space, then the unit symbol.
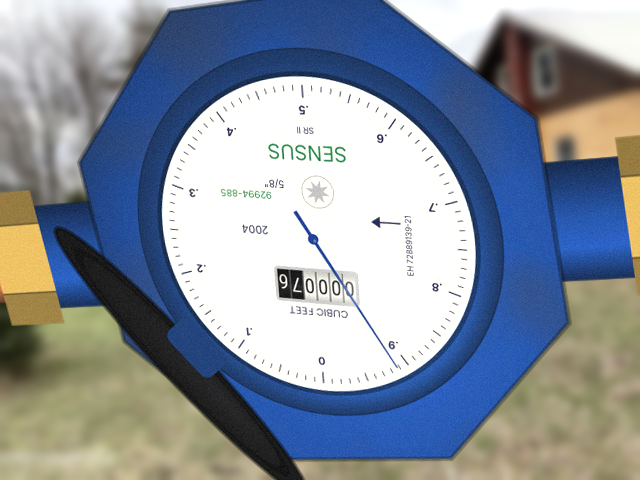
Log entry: 75.91 ft³
